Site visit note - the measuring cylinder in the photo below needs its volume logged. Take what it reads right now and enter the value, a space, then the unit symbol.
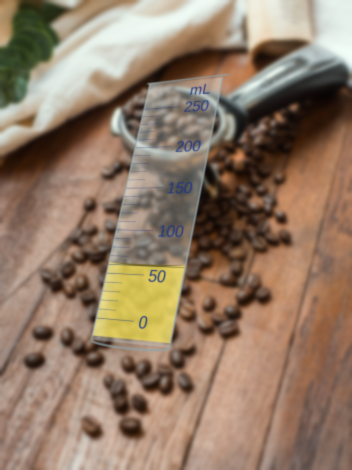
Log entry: 60 mL
